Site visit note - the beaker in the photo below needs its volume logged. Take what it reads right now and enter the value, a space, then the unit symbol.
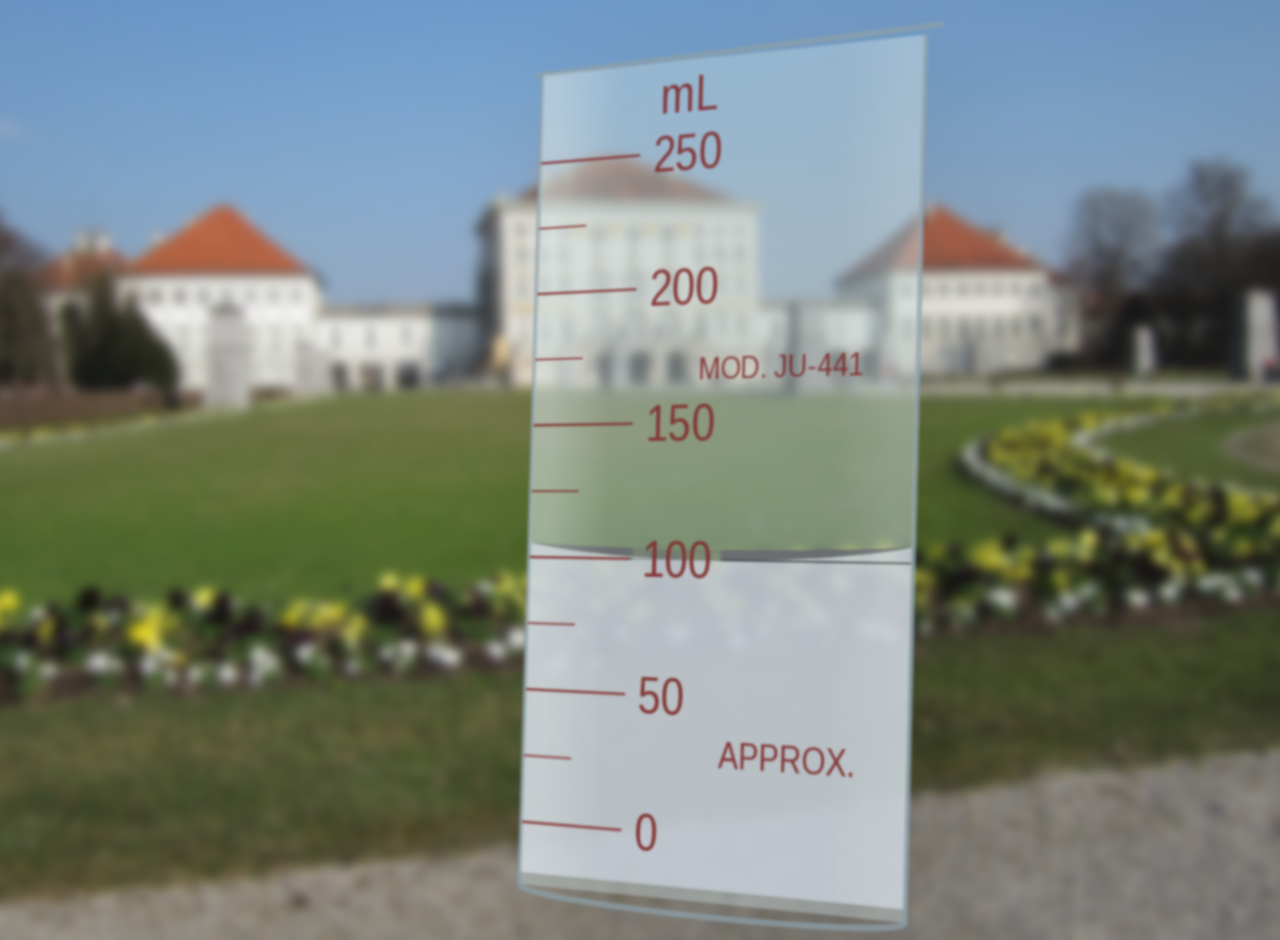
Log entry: 100 mL
